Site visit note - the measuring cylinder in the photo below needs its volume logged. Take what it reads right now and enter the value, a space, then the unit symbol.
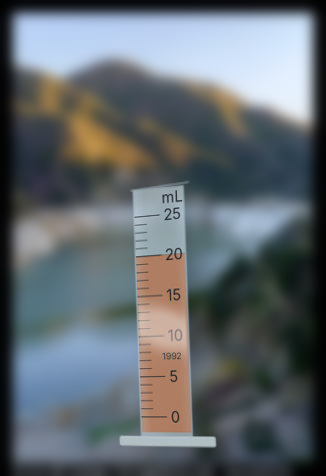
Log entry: 20 mL
